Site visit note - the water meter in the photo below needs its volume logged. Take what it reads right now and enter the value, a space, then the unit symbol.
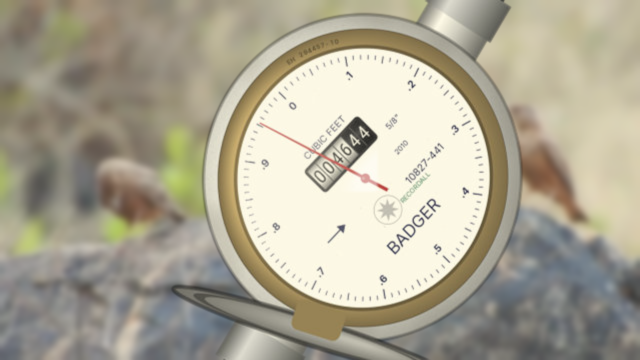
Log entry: 4643.95 ft³
